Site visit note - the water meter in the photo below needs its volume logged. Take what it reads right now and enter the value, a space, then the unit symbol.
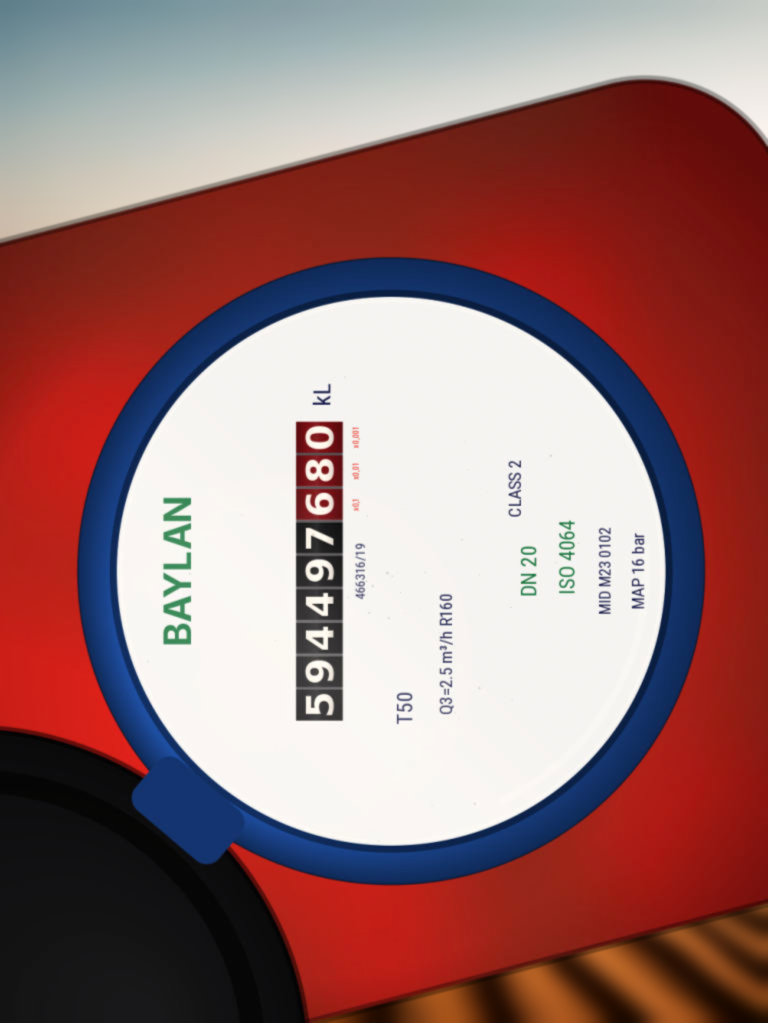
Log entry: 594497.680 kL
